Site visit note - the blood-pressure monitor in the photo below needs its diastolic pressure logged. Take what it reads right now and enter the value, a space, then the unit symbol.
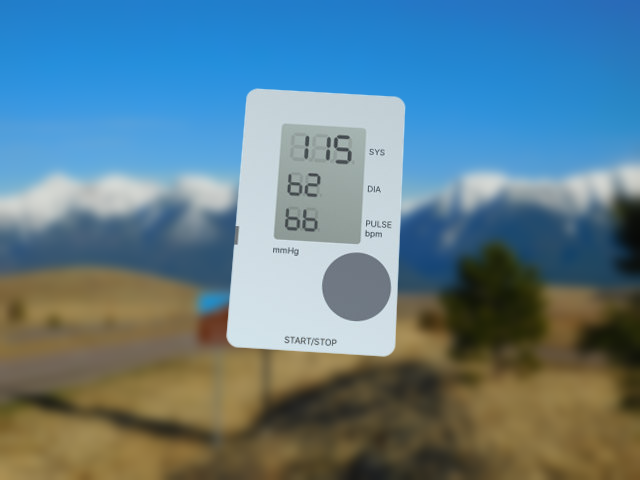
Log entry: 62 mmHg
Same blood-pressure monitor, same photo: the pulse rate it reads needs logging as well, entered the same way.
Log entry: 66 bpm
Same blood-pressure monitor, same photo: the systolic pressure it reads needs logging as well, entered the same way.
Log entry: 115 mmHg
